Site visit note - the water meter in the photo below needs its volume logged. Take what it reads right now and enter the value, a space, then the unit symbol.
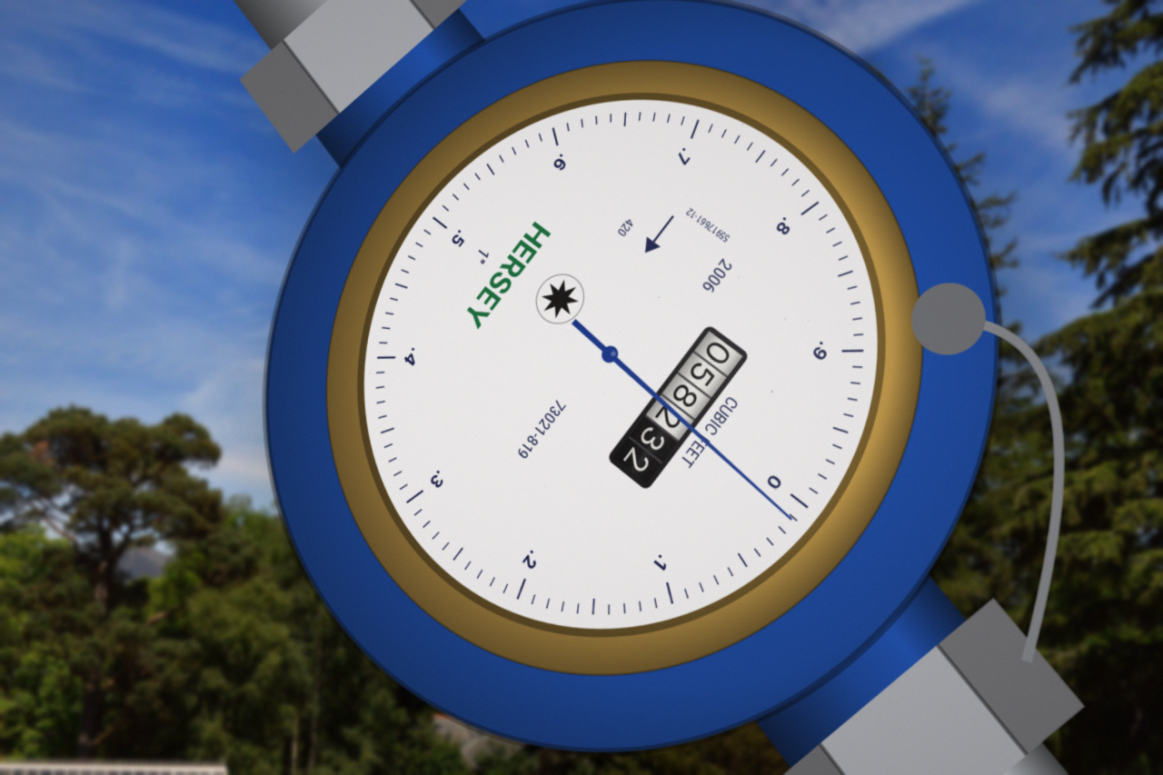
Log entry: 58232.01 ft³
